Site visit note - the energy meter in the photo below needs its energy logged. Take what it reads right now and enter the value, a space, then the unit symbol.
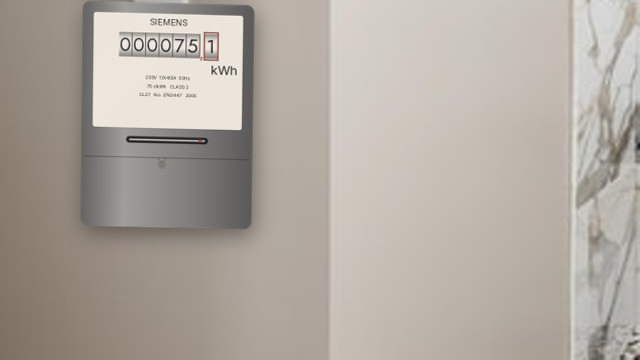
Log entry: 75.1 kWh
